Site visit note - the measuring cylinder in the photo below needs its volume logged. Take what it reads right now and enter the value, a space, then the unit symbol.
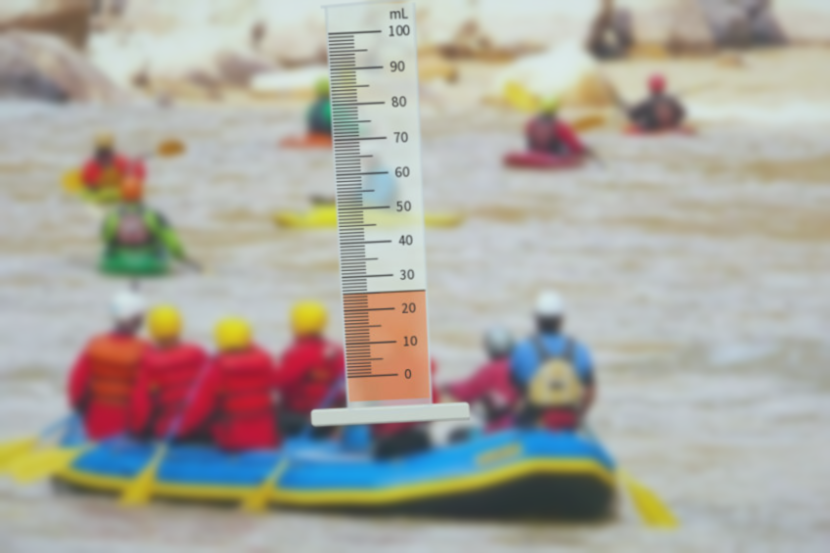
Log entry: 25 mL
